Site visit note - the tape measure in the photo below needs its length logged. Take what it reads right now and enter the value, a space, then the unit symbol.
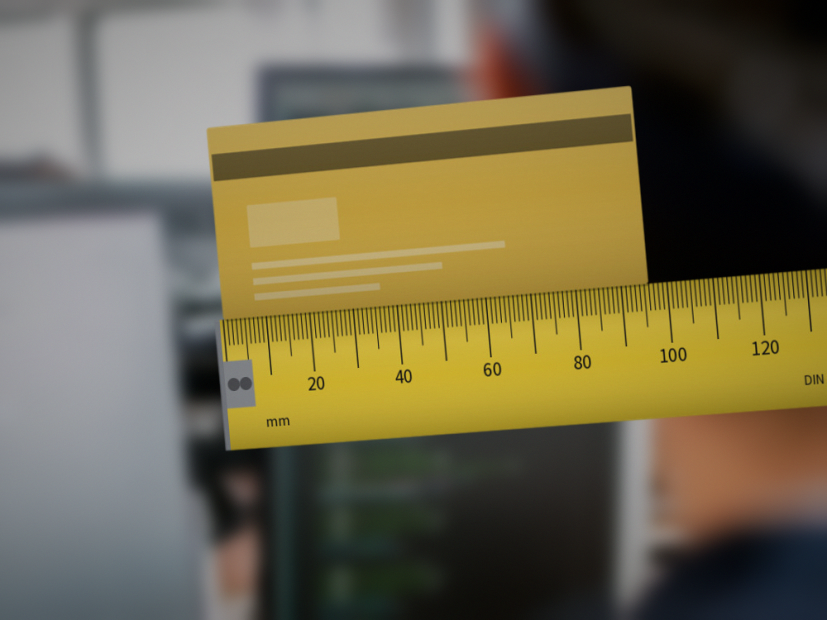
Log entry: 96 mm
